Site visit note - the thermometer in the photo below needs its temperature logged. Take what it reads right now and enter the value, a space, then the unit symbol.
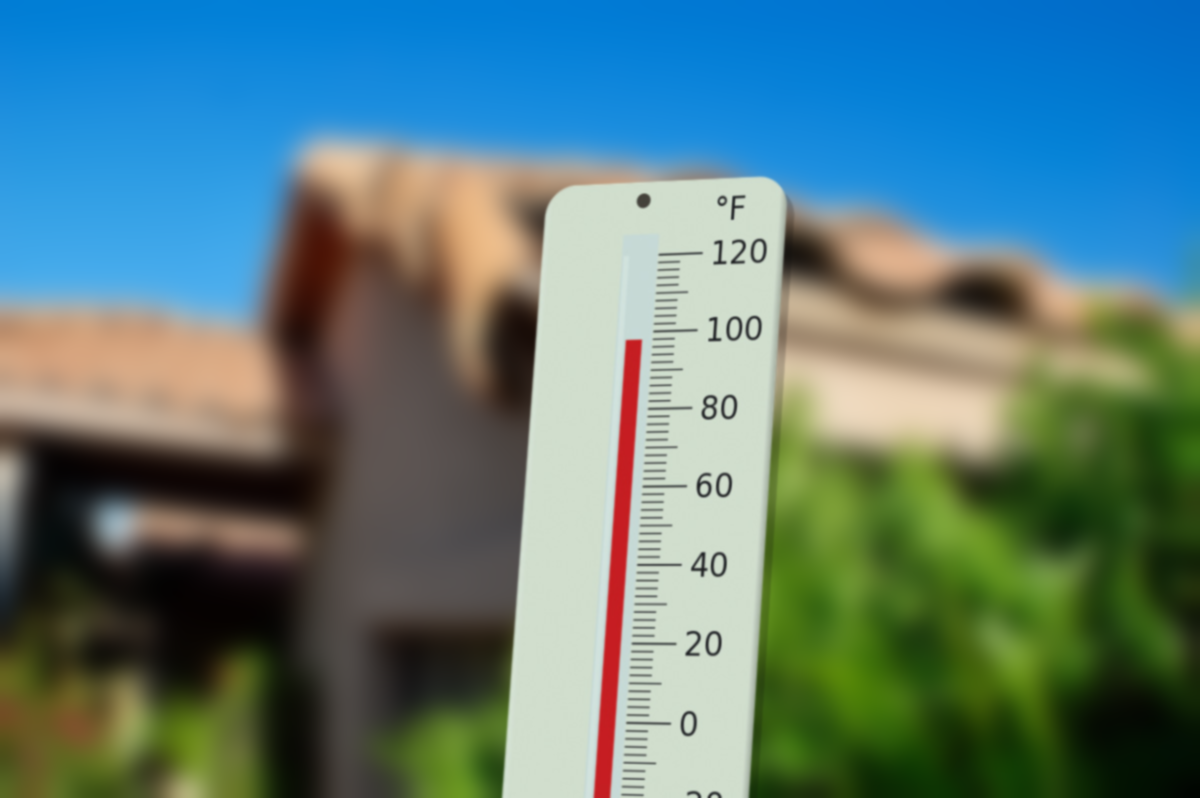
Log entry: 98 °F
